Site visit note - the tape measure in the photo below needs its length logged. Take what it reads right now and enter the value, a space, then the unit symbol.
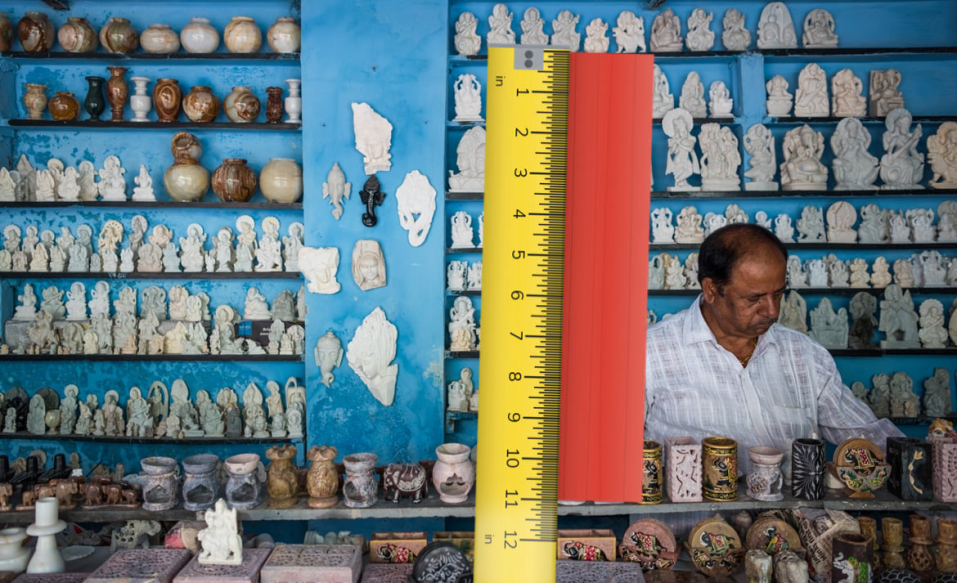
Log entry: 11 in
